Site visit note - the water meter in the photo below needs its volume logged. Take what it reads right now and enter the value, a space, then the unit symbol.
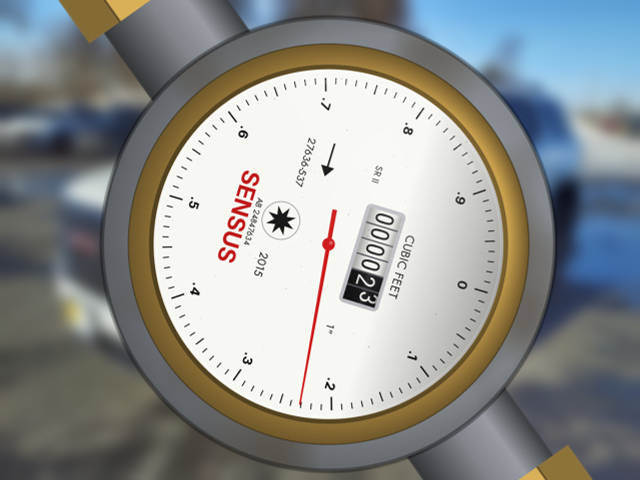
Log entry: 23.23 ft³
